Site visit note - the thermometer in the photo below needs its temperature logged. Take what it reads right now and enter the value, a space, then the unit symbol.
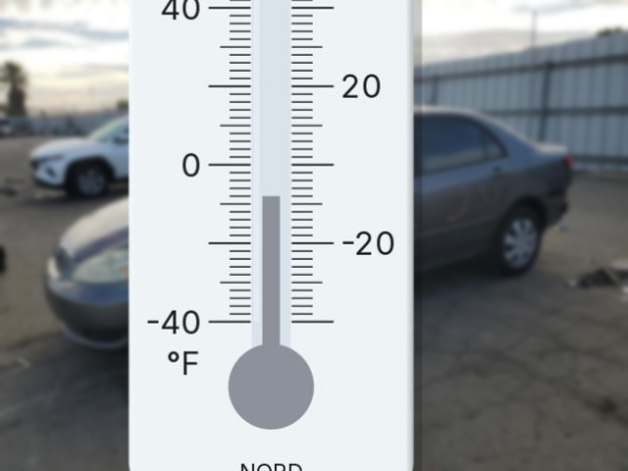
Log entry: -8 °F
